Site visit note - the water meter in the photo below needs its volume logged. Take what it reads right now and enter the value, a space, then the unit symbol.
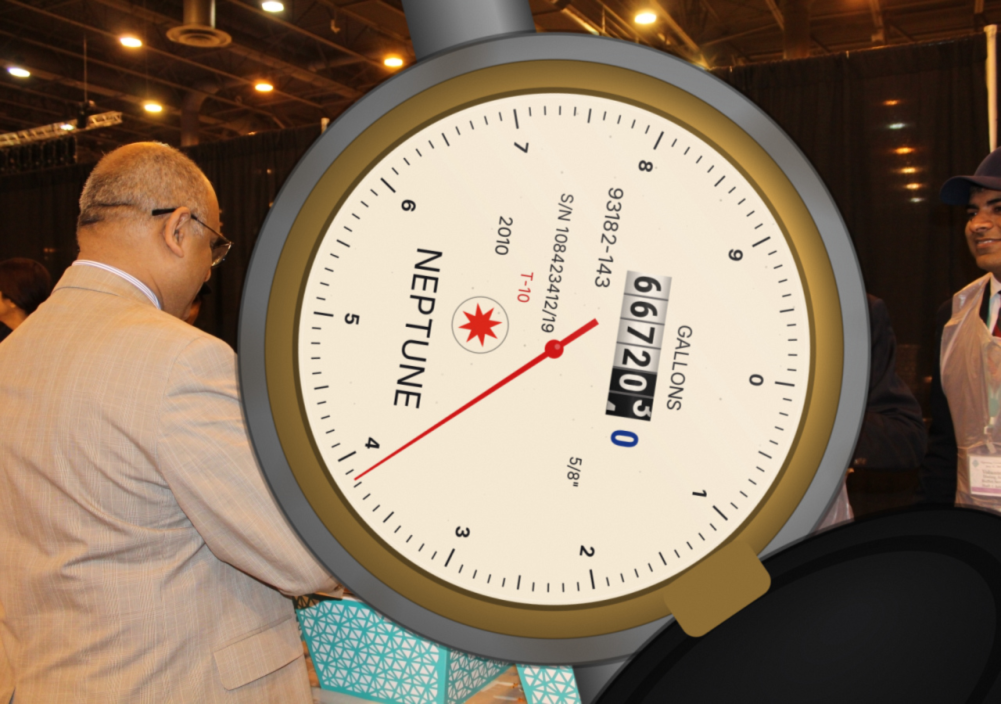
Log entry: 6672033.8 gal
